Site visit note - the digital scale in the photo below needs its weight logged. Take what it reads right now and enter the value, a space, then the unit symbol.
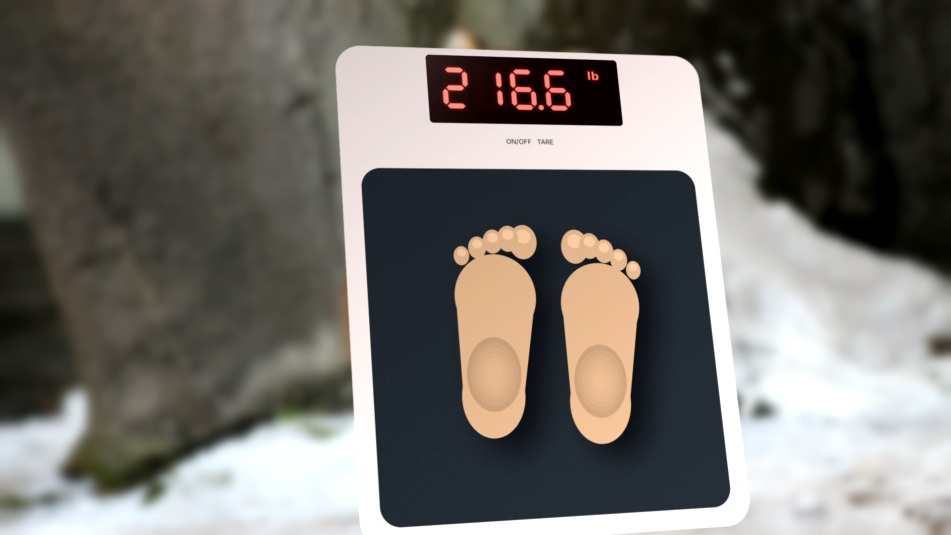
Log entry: 216.6 lb
